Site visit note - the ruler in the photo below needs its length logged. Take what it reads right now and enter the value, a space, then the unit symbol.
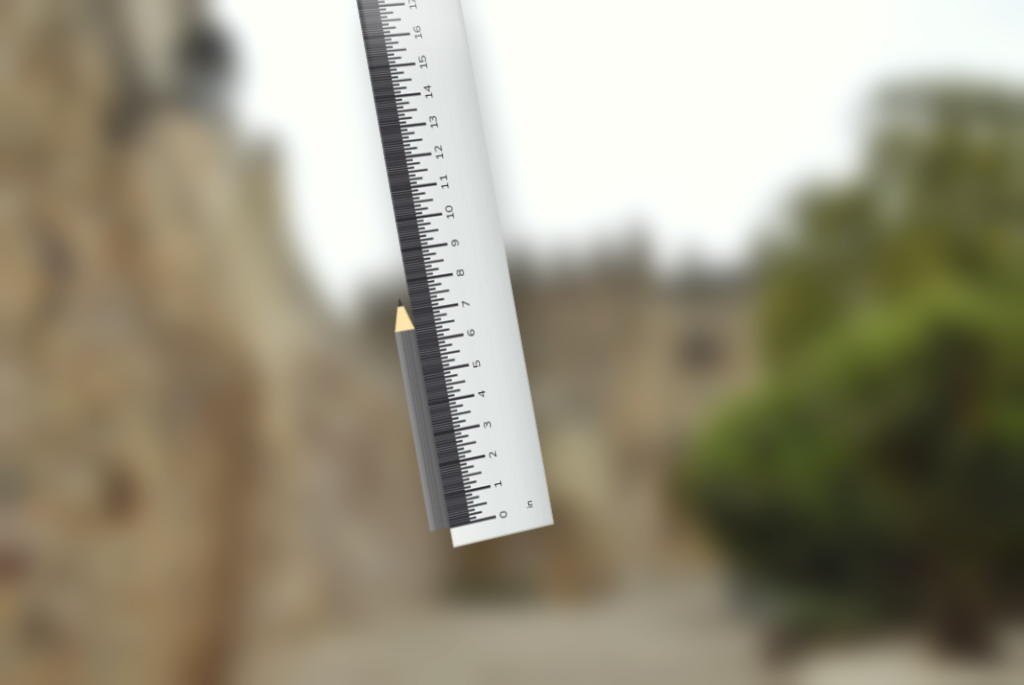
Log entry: 7.5 in
